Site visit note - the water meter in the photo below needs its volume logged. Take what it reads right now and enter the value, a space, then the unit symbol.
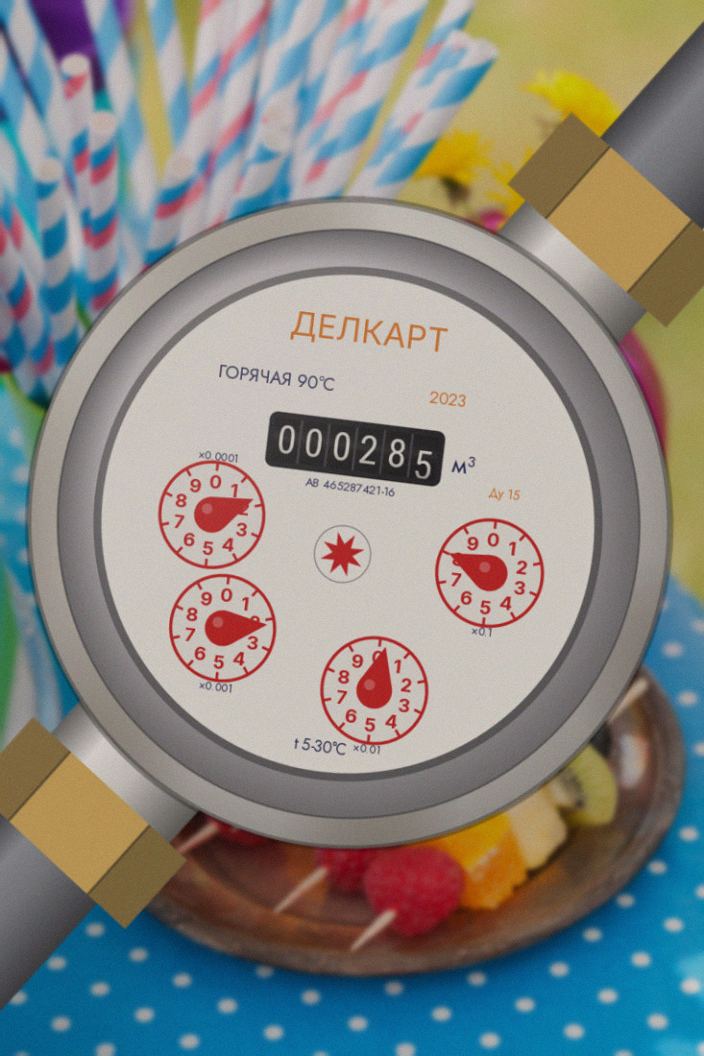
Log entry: 284.8021 m³
